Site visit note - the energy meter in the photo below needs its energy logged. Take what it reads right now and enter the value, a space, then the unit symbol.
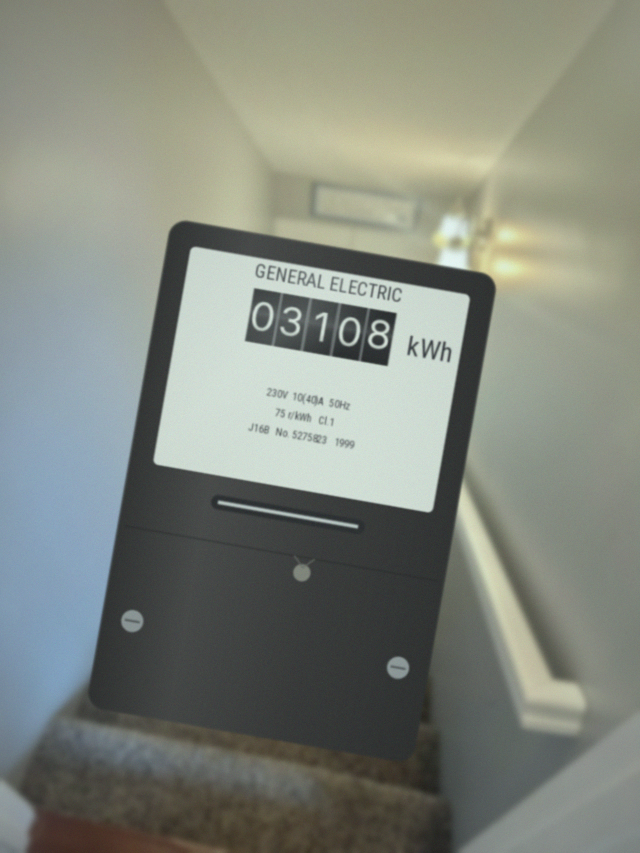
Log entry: 3108 kWh
